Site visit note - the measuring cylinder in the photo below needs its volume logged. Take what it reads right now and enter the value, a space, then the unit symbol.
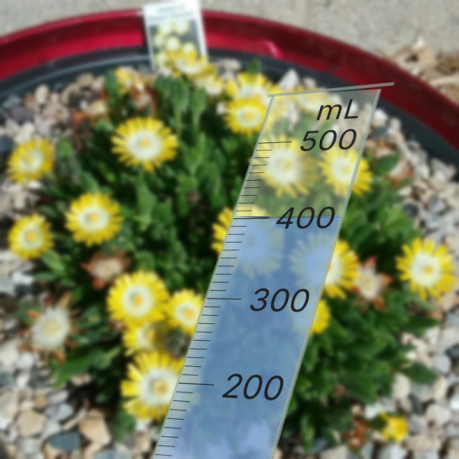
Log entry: 400 mL
